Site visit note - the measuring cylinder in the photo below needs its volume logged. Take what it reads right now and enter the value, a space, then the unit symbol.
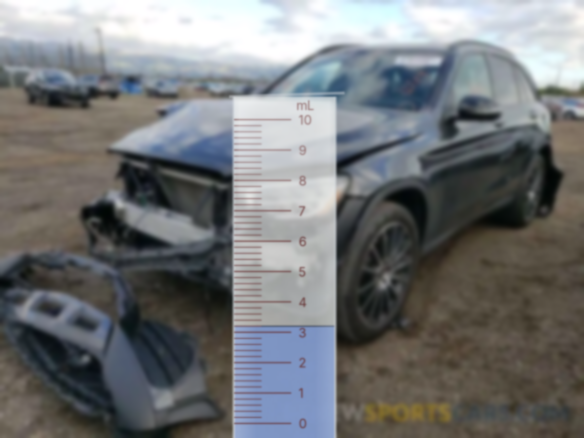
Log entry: 3.2 mL
